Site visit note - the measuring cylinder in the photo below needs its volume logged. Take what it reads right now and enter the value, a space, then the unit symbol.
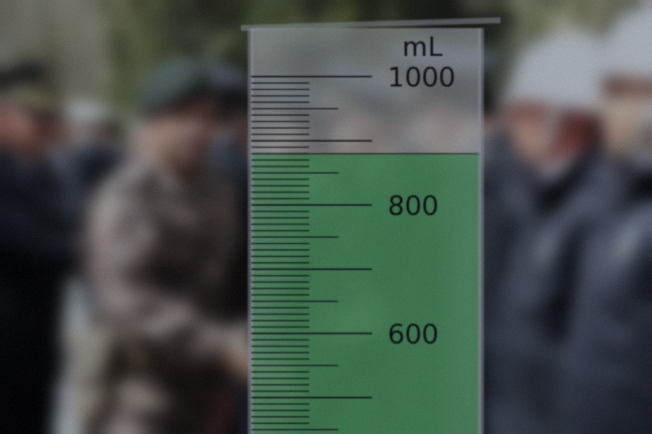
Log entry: 880 mL
